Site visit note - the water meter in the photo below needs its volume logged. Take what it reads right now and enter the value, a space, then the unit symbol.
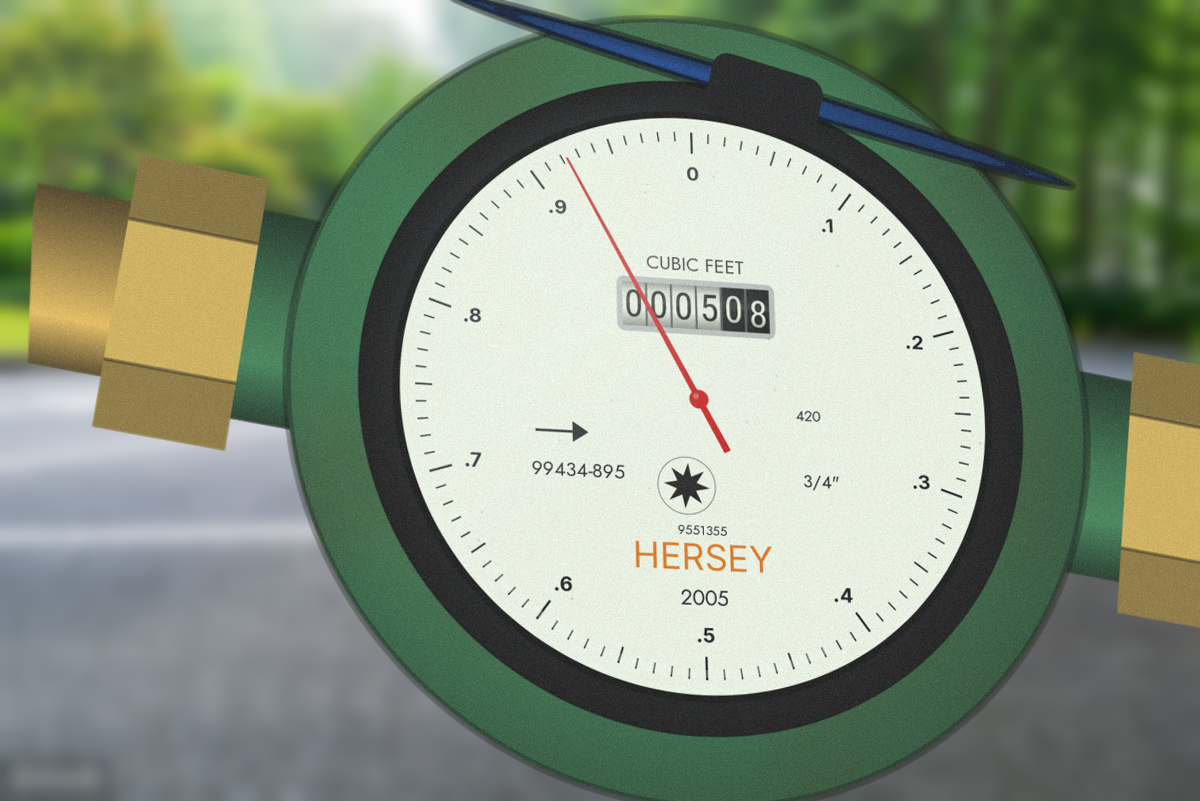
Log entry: 507.92 ft³
